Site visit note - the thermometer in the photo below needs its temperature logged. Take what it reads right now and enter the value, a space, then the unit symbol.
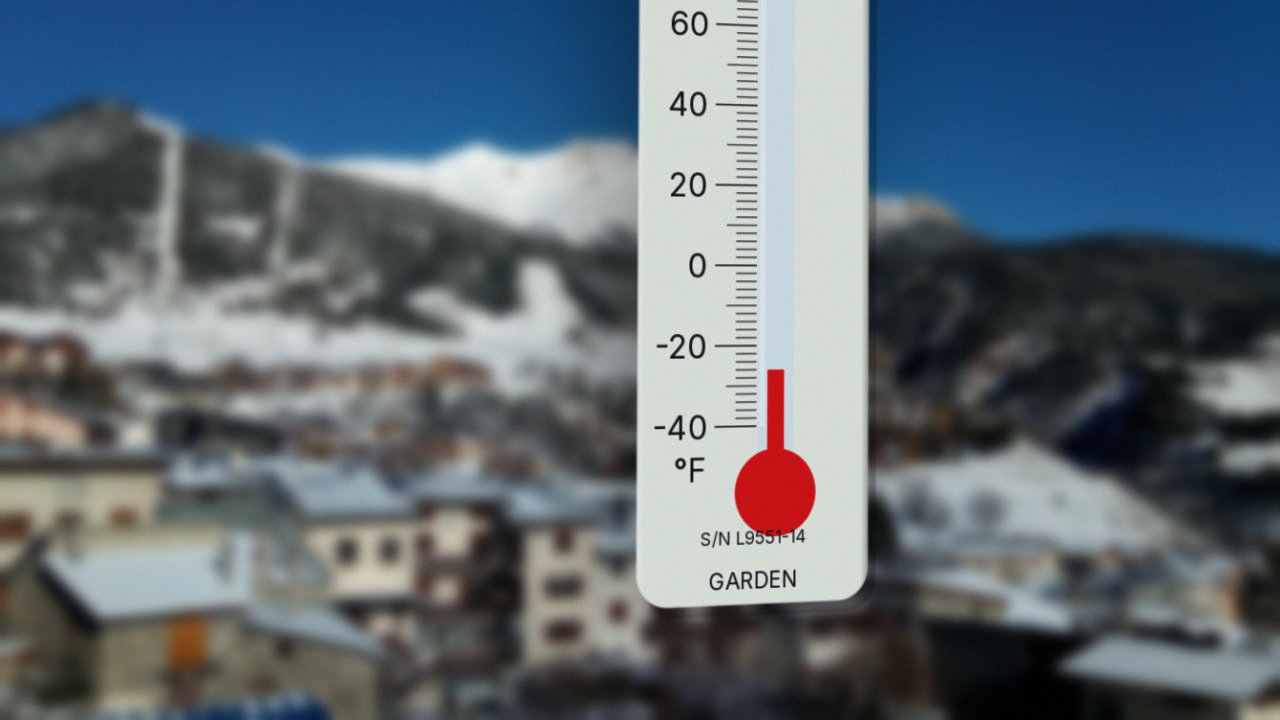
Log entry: -26 °F
